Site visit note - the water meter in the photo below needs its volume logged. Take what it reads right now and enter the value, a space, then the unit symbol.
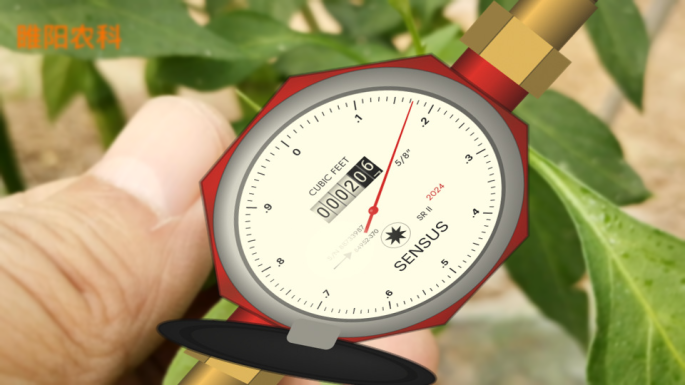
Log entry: 206.17 ft³
